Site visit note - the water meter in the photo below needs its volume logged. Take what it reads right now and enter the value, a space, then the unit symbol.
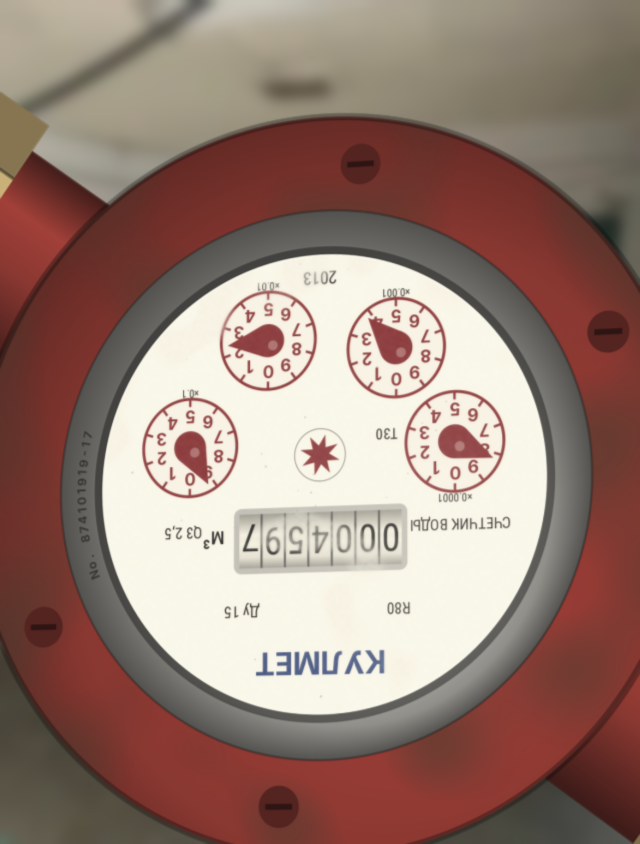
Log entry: 4596.9238 m³
